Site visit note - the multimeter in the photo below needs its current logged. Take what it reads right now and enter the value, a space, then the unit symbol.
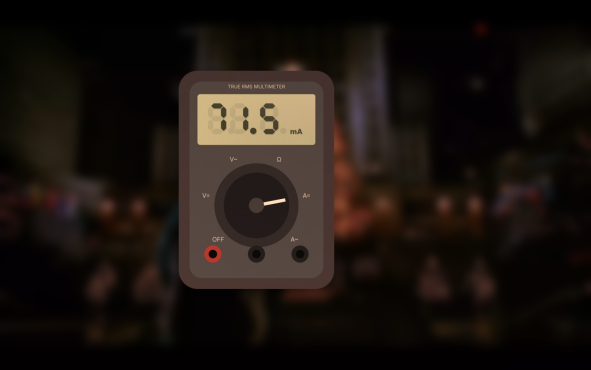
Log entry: 71.5 mA
